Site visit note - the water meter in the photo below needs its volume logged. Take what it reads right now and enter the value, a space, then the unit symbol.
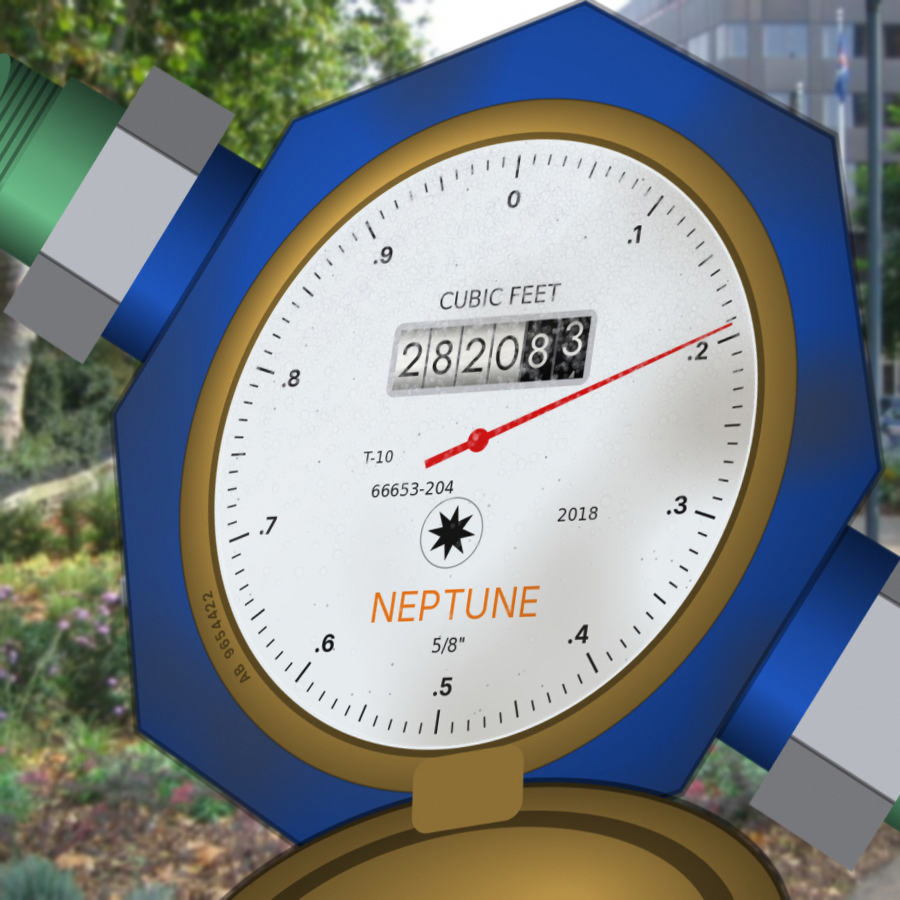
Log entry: 282083.19 ft³
